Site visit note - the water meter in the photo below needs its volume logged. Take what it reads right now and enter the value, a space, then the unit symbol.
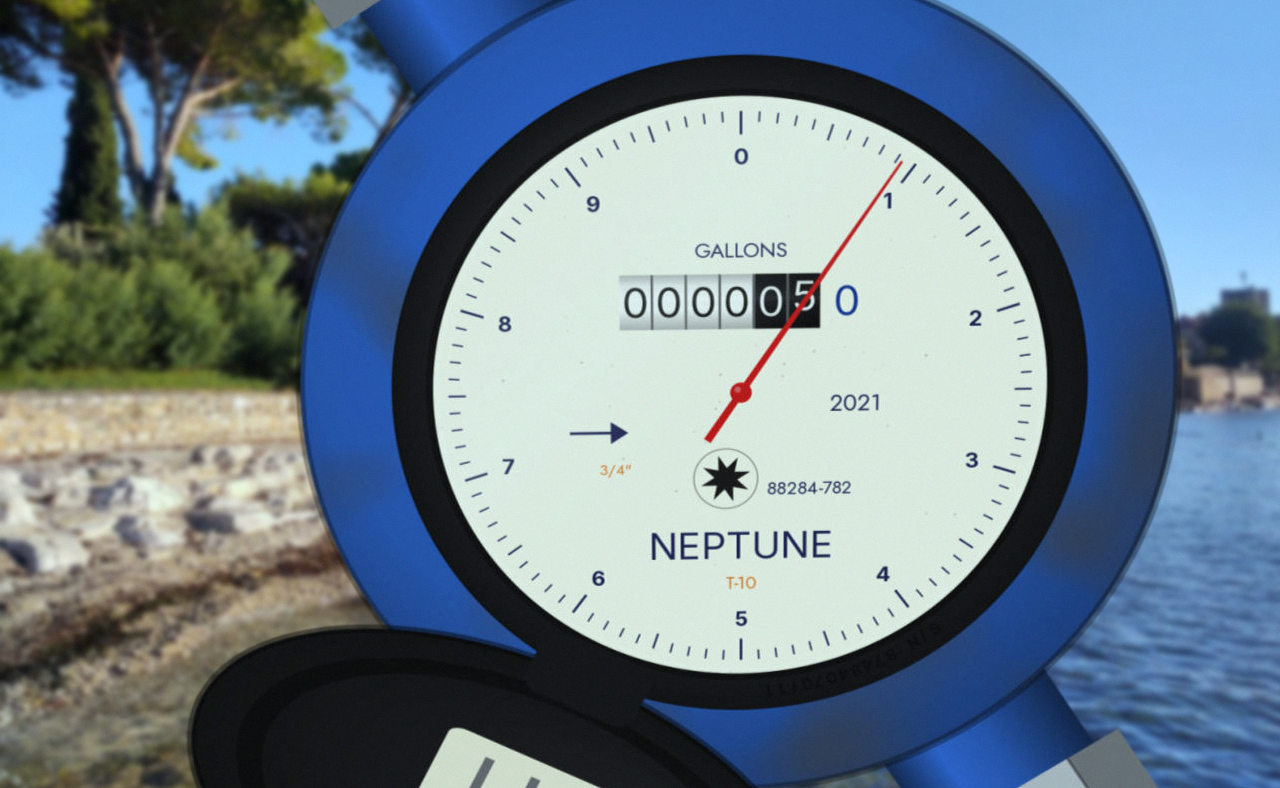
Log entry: 50.9 gal
